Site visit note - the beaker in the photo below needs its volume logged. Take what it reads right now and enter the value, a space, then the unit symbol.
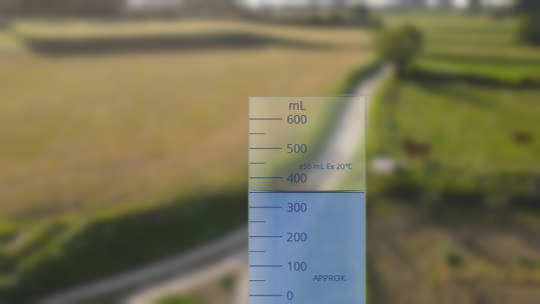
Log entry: 350 mL
